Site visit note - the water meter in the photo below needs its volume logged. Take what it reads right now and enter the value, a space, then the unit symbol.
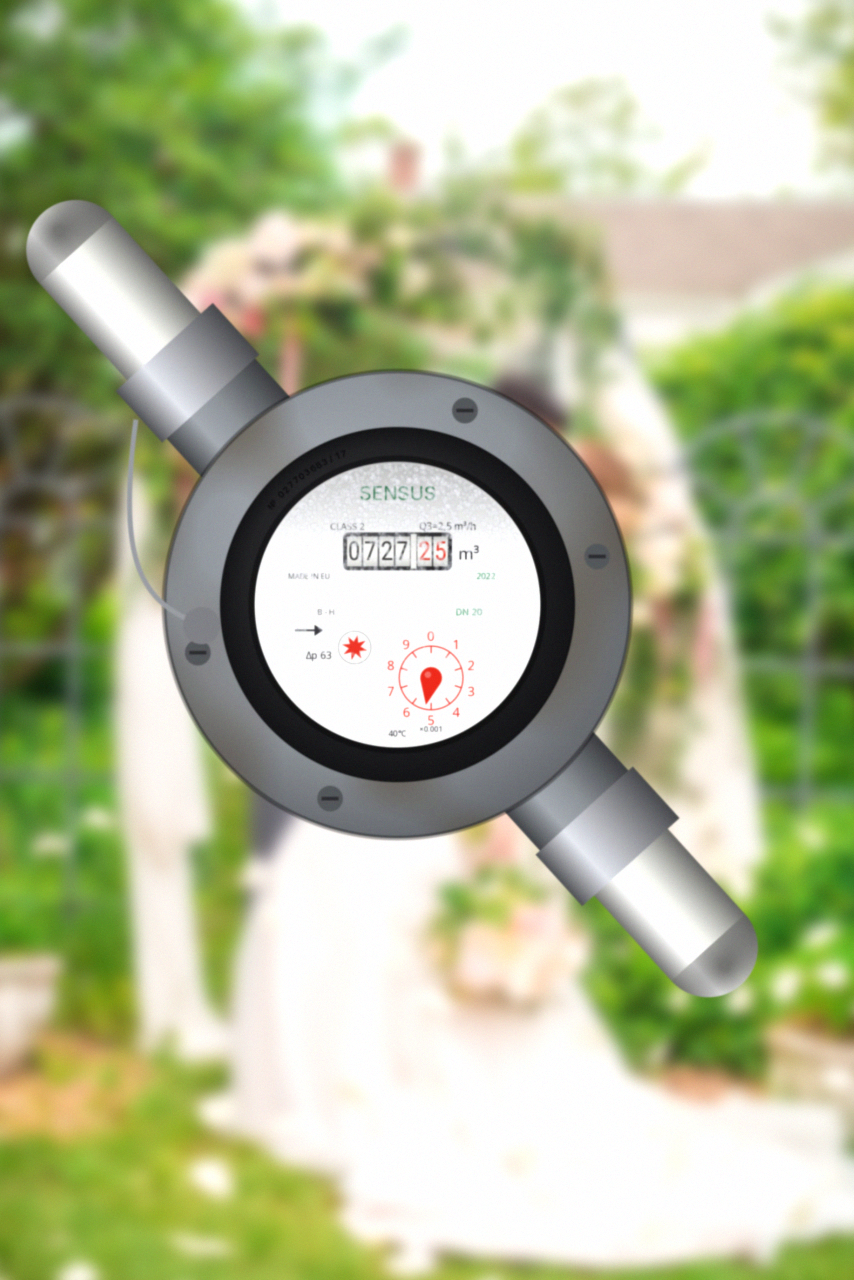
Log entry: 727.255 m³
